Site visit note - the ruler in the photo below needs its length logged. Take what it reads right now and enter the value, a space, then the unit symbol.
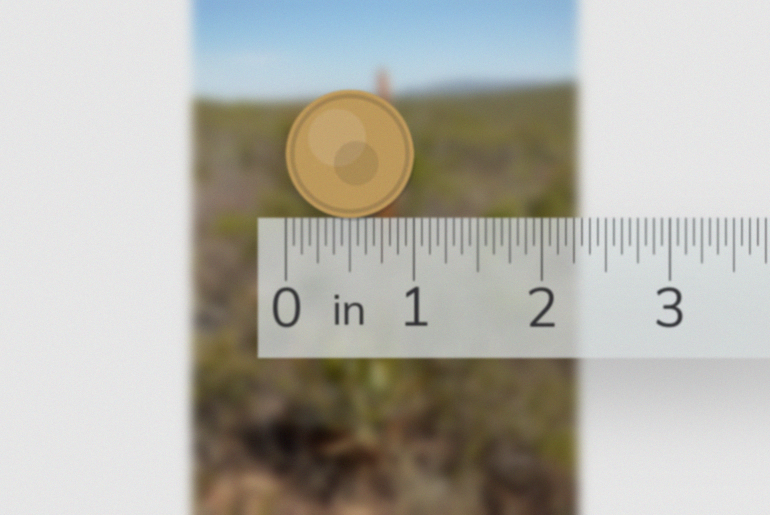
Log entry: 1 in
